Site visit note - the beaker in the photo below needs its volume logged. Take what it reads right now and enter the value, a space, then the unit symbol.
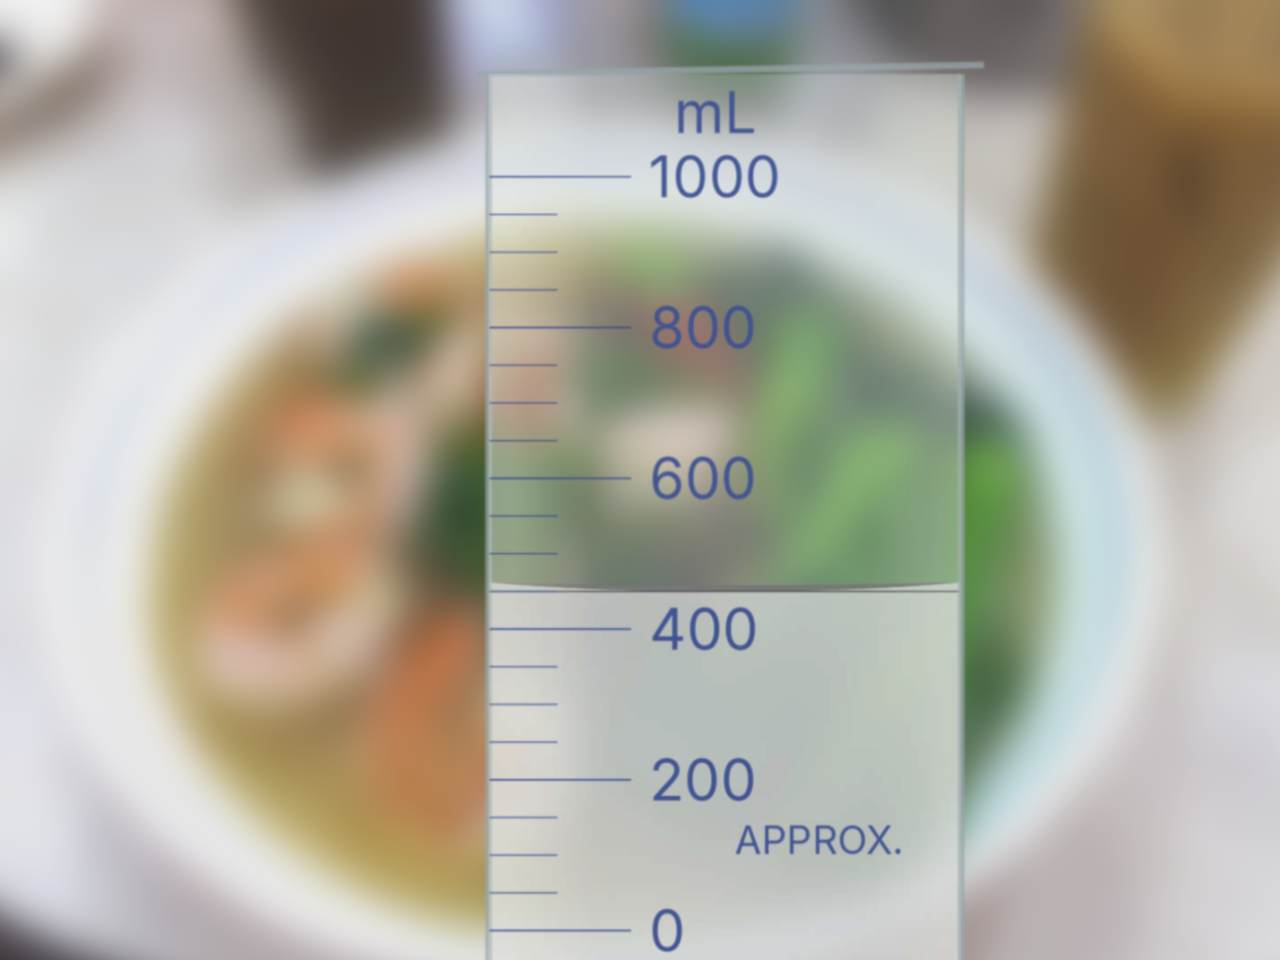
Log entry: 450 mL
